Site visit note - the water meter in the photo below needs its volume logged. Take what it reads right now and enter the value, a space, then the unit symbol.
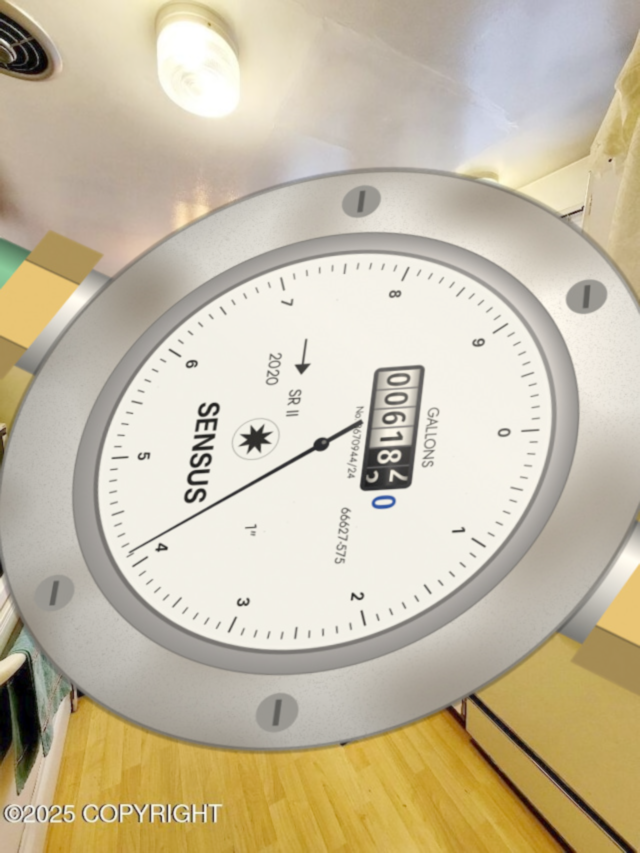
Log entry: 61824.1 gal
